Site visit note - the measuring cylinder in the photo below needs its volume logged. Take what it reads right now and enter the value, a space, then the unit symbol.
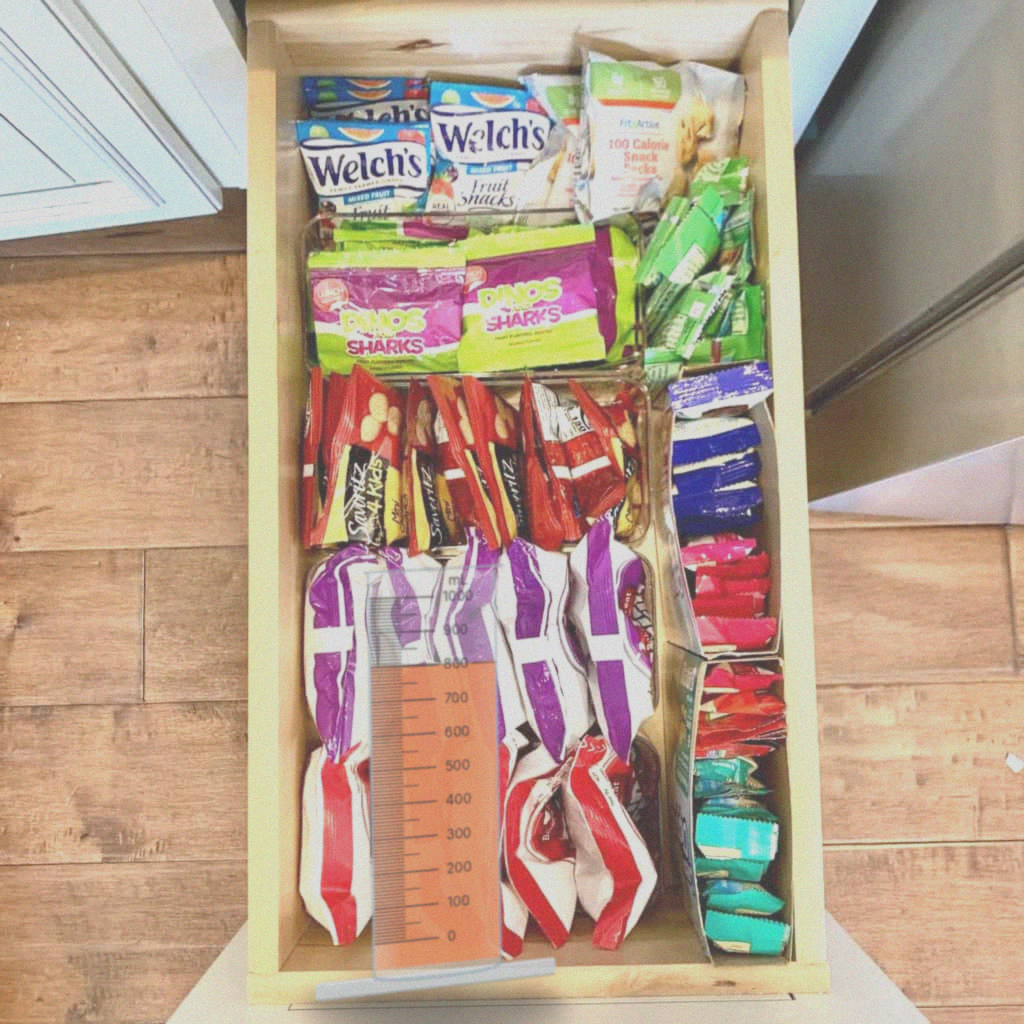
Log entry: 800 mL
